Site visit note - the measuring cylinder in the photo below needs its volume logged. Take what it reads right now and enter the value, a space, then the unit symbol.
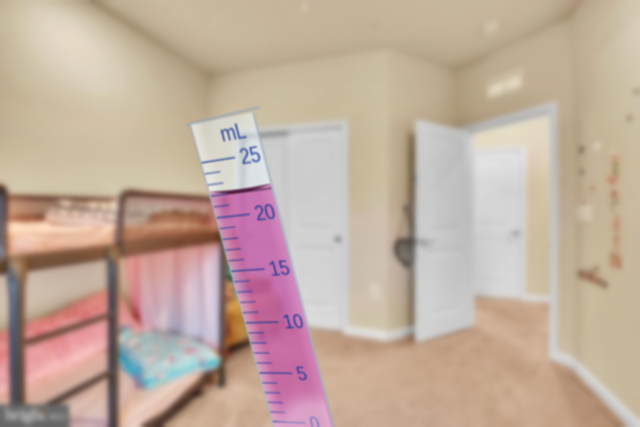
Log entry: 22 mL
